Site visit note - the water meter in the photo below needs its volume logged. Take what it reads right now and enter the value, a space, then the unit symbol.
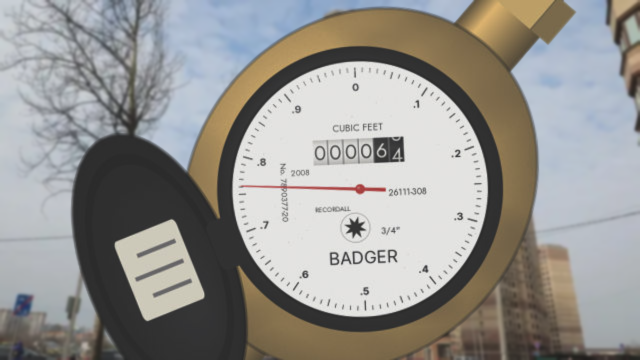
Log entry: 63.76 ft³
